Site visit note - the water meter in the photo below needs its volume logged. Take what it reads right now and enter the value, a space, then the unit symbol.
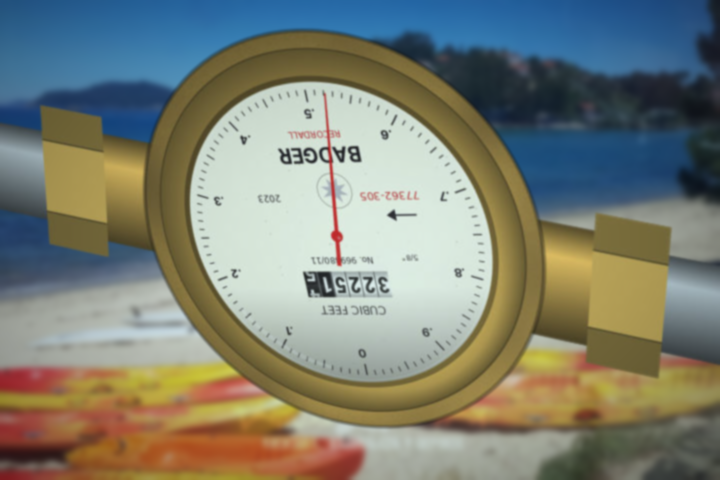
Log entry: 322514.52 ft³
